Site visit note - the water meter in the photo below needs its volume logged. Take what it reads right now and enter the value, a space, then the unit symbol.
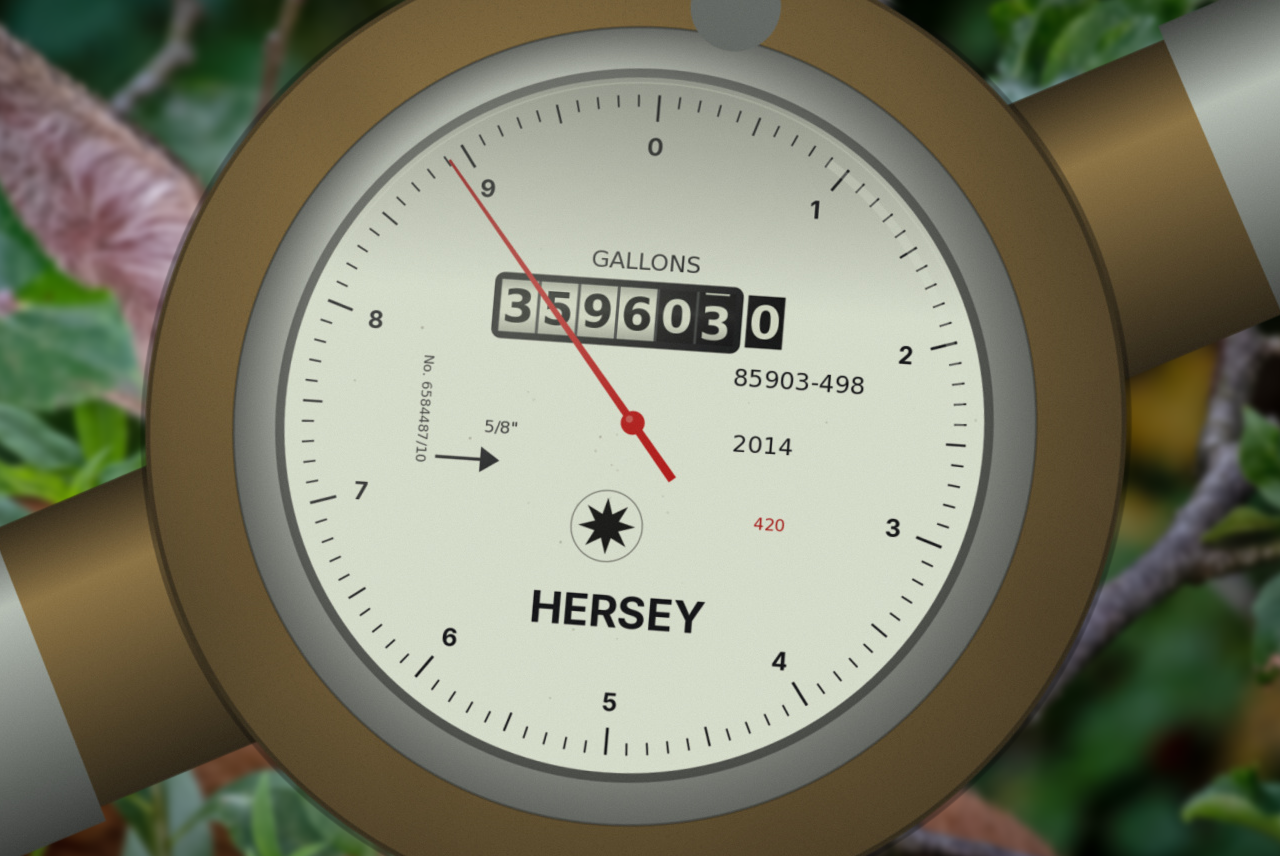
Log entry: 3596028.9 gal
